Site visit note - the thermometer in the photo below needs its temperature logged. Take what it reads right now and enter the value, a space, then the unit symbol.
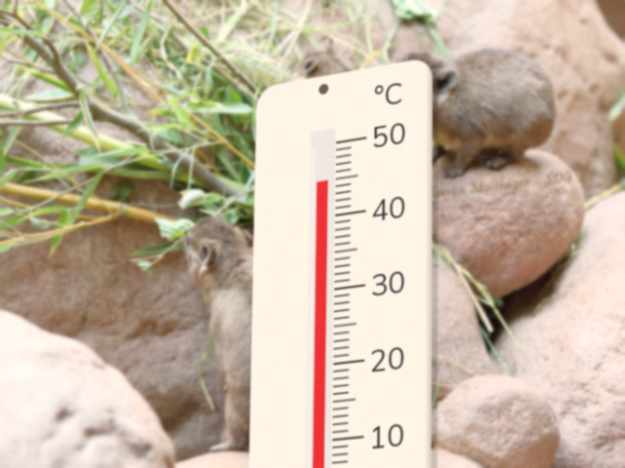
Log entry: 45 °C
